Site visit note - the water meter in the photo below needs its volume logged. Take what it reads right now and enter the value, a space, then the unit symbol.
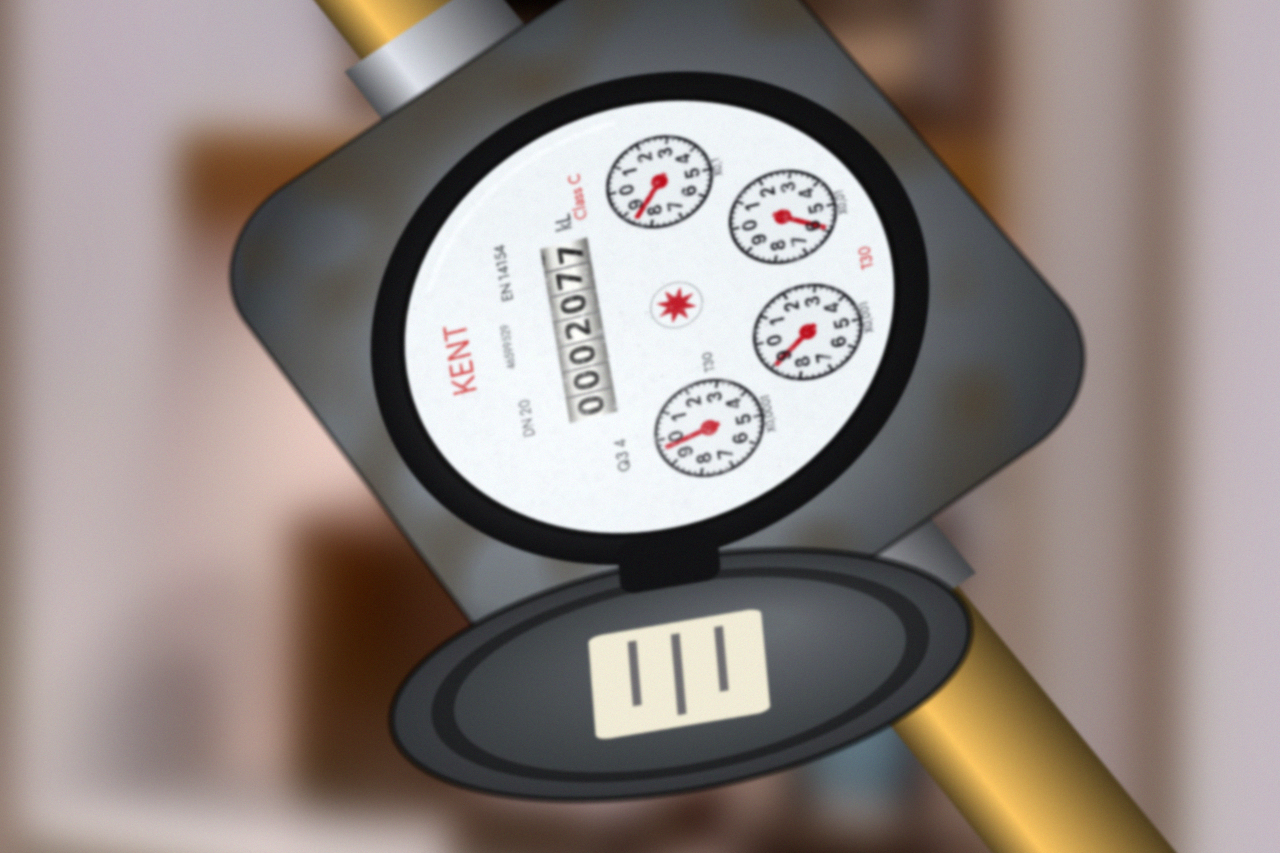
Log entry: 2076.8589 kL
